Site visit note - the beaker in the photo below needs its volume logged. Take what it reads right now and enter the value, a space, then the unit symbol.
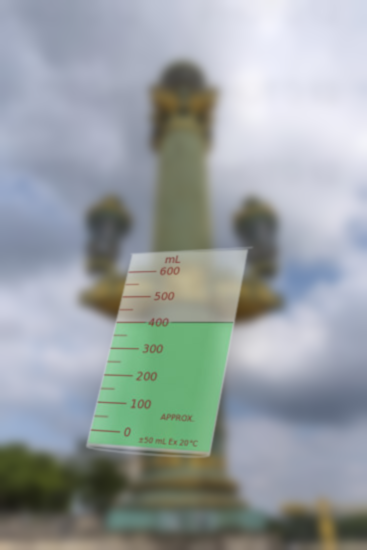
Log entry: 400 mL
